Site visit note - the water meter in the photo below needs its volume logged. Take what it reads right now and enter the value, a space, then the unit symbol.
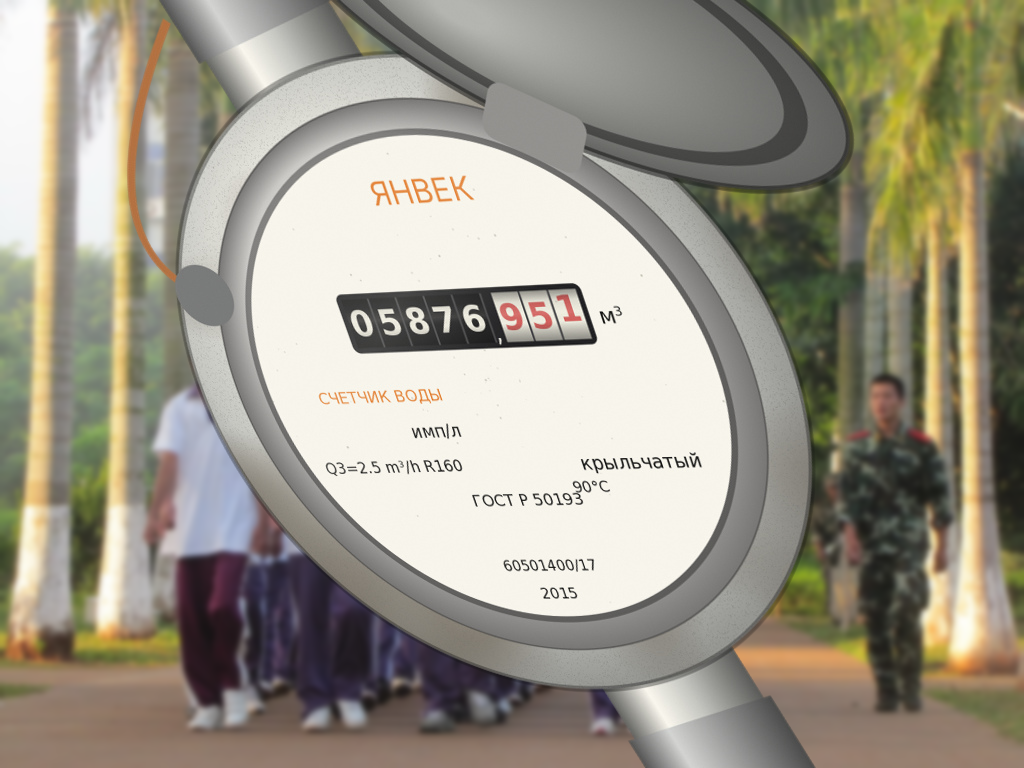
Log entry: 5876.951 m³
